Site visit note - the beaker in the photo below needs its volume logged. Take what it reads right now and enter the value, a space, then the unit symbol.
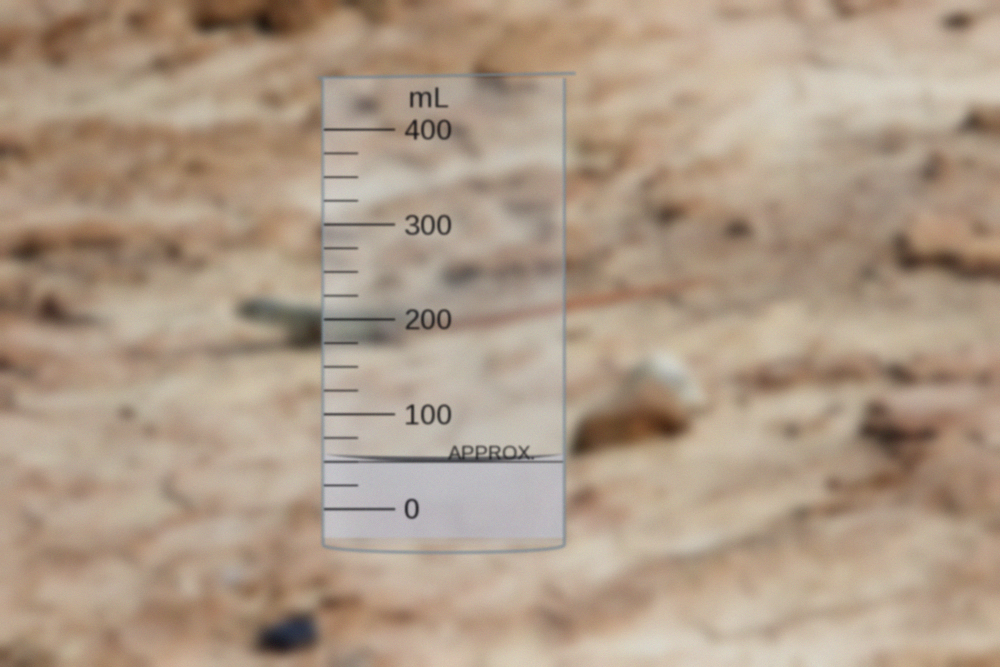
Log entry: 50 mL
